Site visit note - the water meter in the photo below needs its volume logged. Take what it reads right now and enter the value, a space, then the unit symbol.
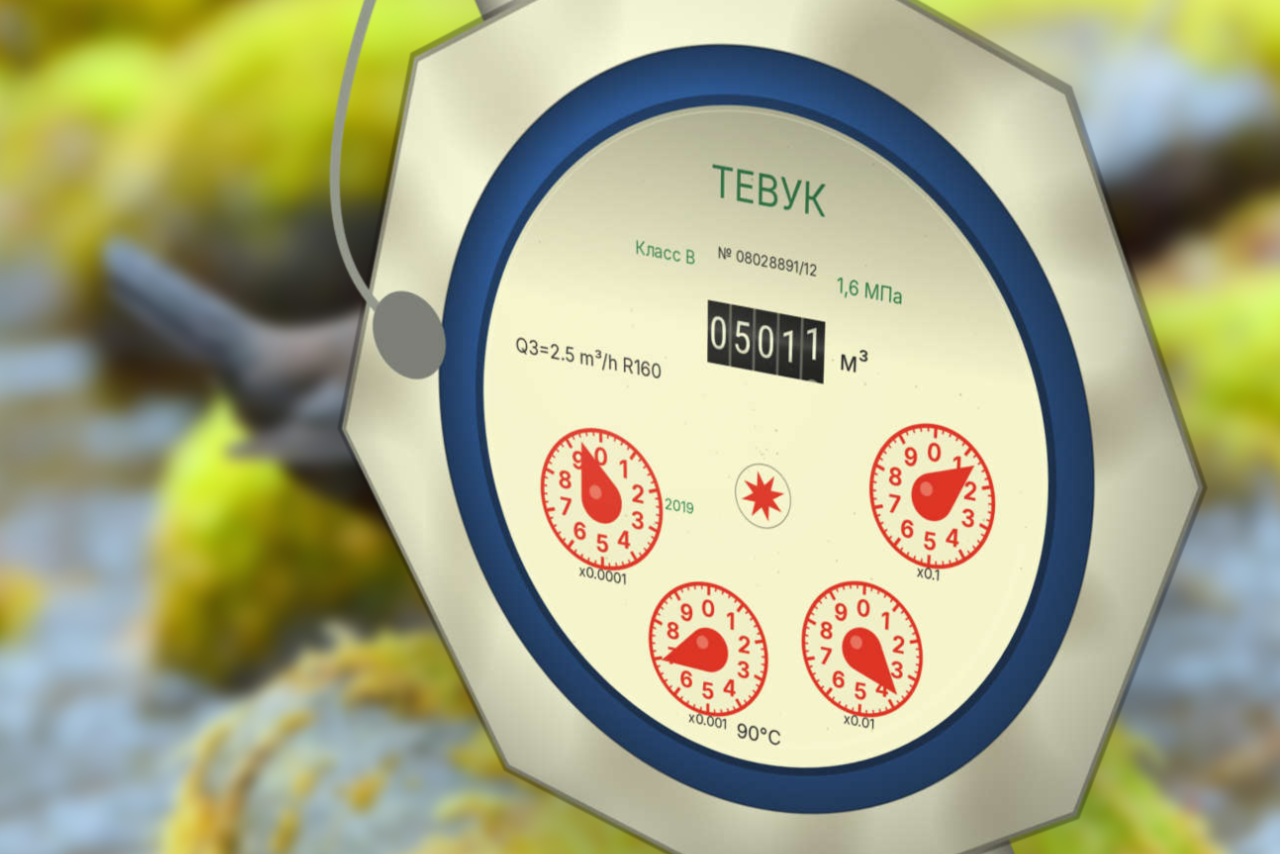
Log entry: 5011.1369 m³
